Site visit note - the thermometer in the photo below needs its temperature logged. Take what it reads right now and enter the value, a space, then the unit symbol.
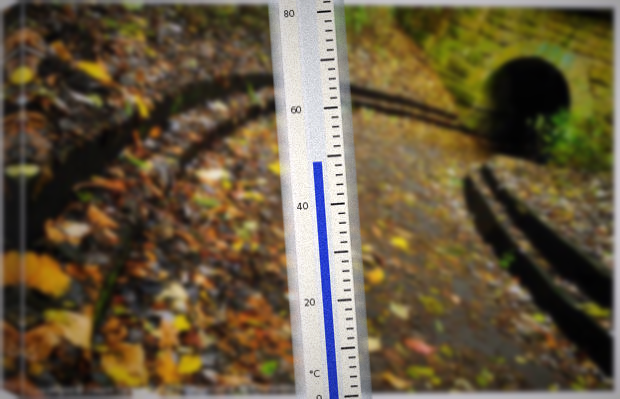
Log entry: 49 °C
